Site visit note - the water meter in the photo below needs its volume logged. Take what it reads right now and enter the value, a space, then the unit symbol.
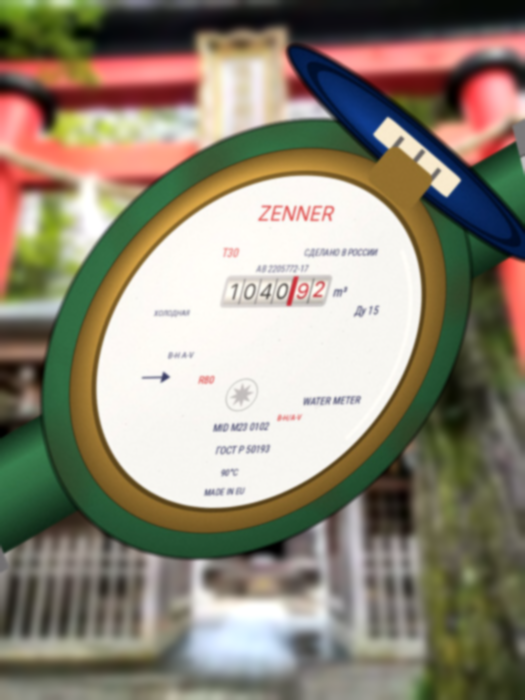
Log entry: 1040.92 m³
